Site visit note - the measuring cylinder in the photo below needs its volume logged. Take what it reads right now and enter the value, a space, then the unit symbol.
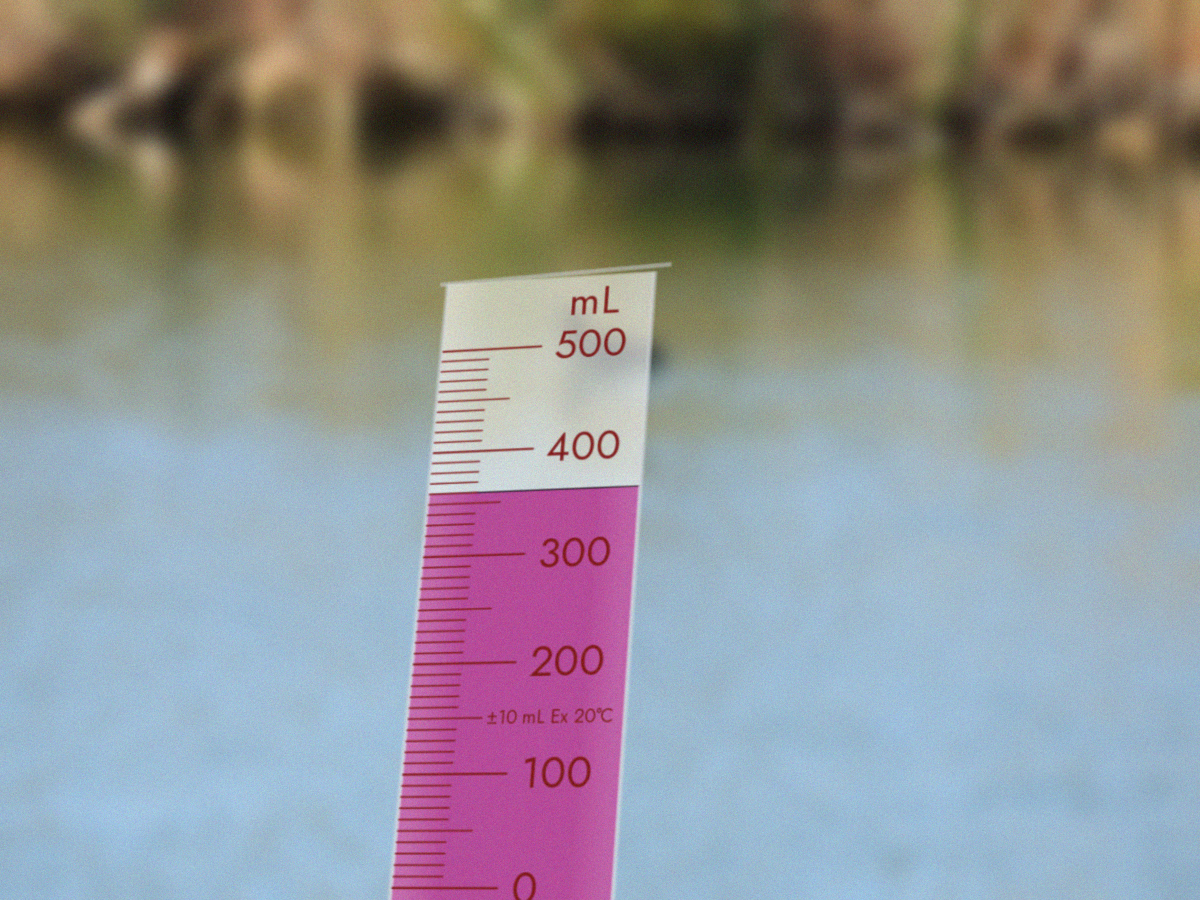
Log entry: 360 mL
